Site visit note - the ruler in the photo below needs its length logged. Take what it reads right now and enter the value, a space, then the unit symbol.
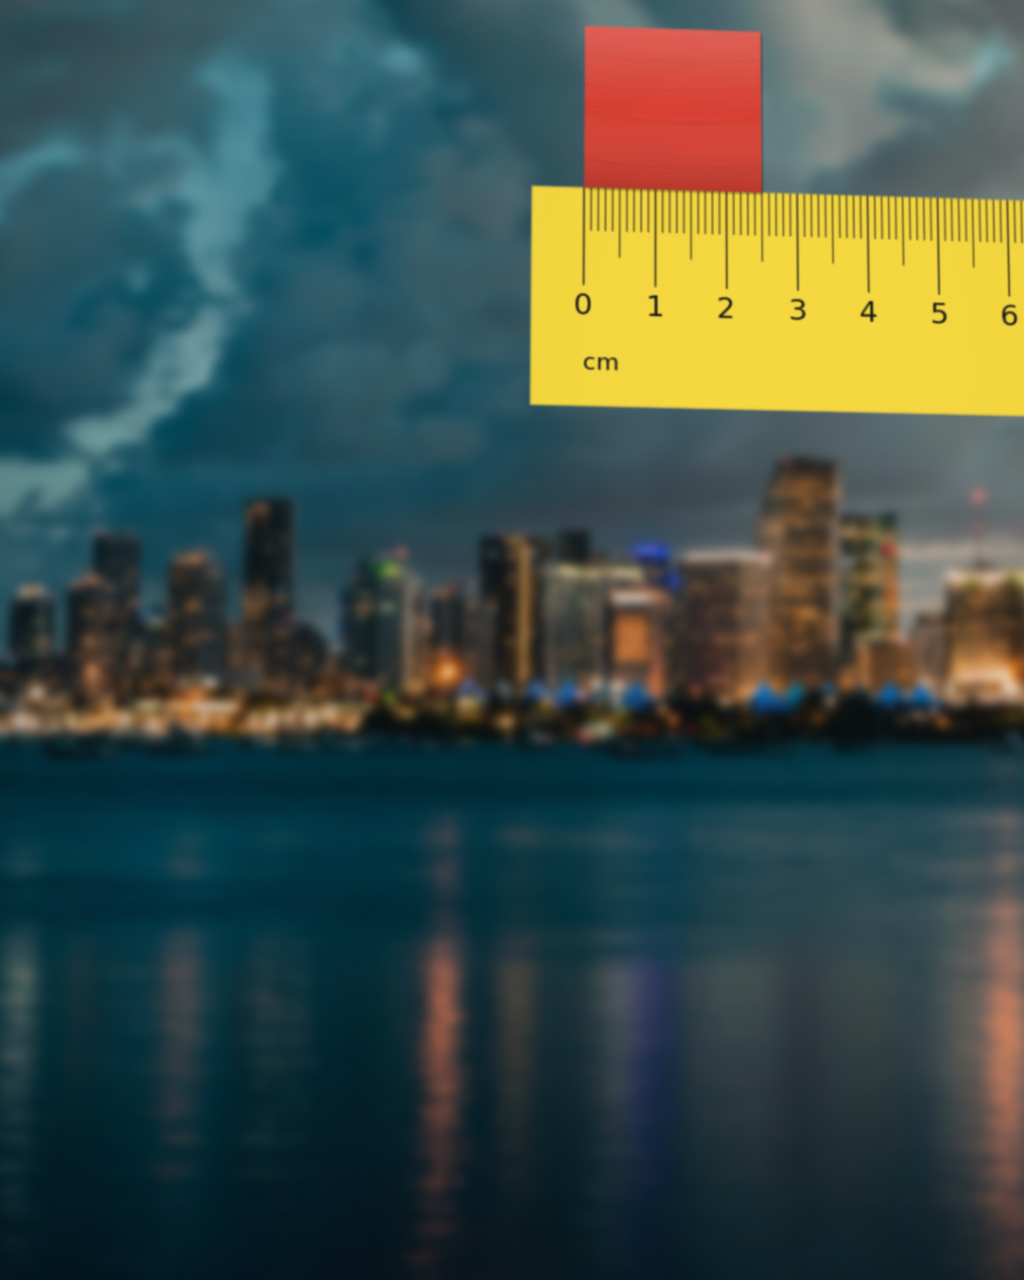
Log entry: 2.5 cm
